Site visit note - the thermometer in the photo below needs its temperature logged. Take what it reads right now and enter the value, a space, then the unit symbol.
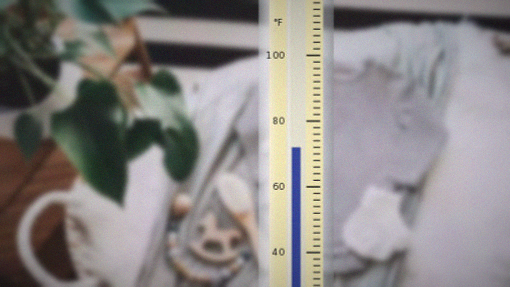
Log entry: 72 °F
